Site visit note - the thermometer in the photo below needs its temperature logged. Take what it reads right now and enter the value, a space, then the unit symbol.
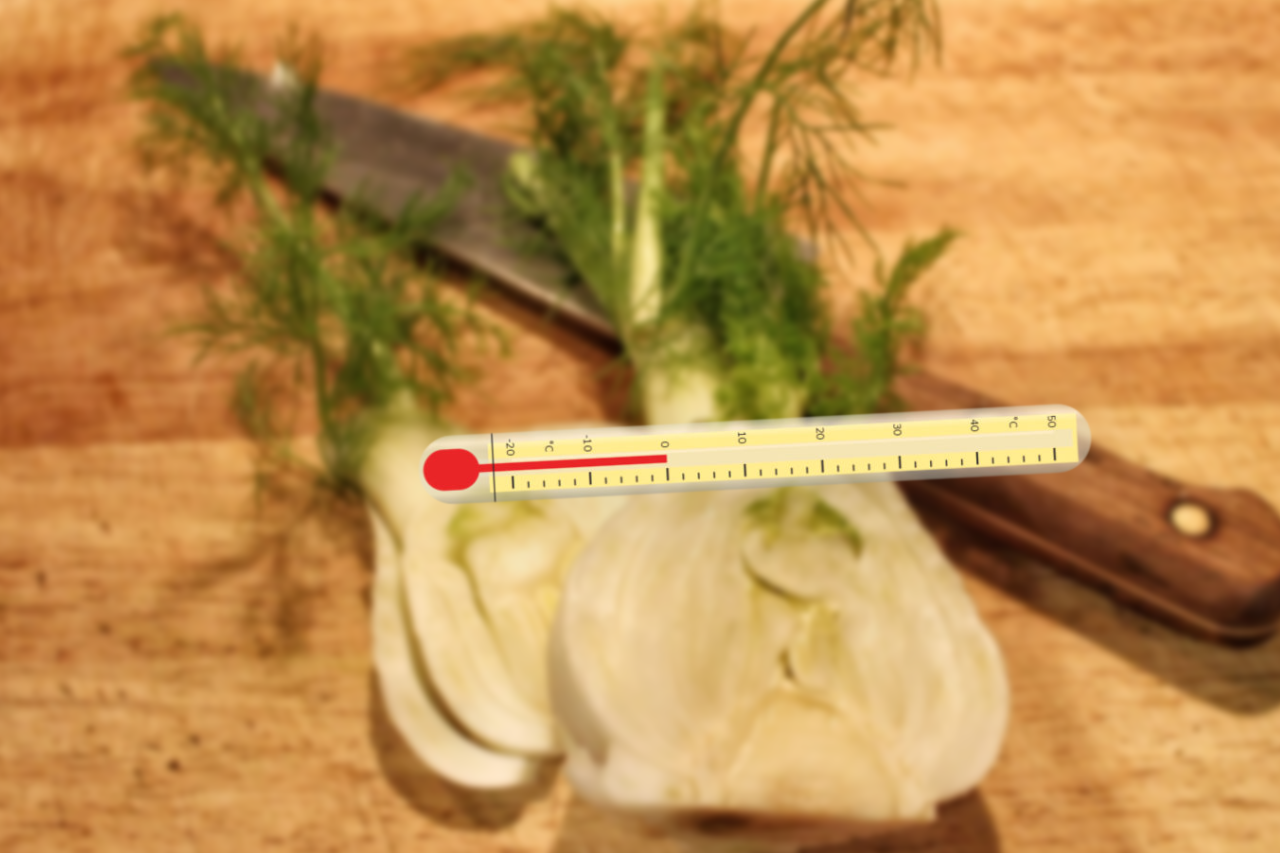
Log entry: 0 °C
